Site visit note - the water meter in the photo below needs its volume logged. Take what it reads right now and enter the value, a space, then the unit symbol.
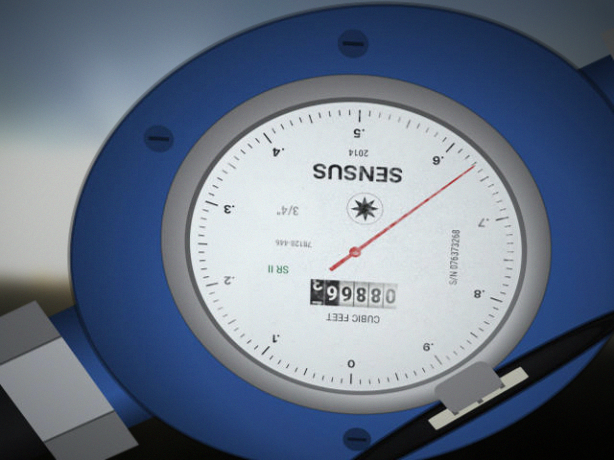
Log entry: 88662.63 ft³
